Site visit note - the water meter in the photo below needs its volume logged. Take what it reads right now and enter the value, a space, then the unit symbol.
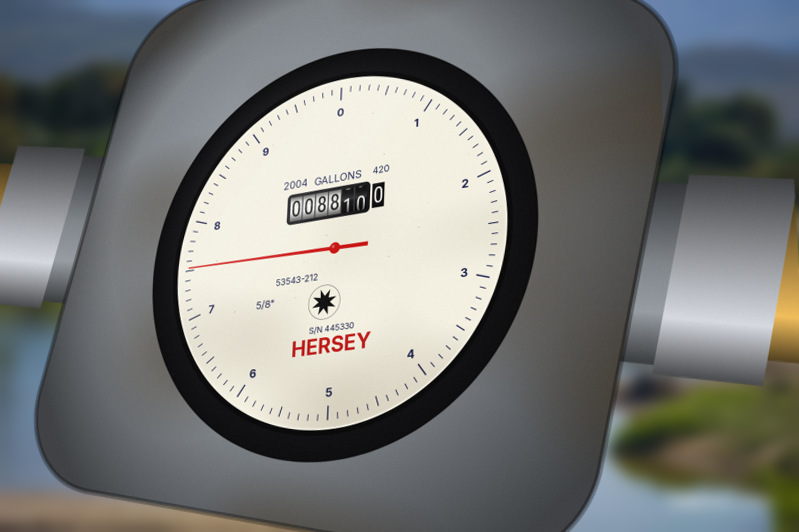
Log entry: 88097.5 gal
